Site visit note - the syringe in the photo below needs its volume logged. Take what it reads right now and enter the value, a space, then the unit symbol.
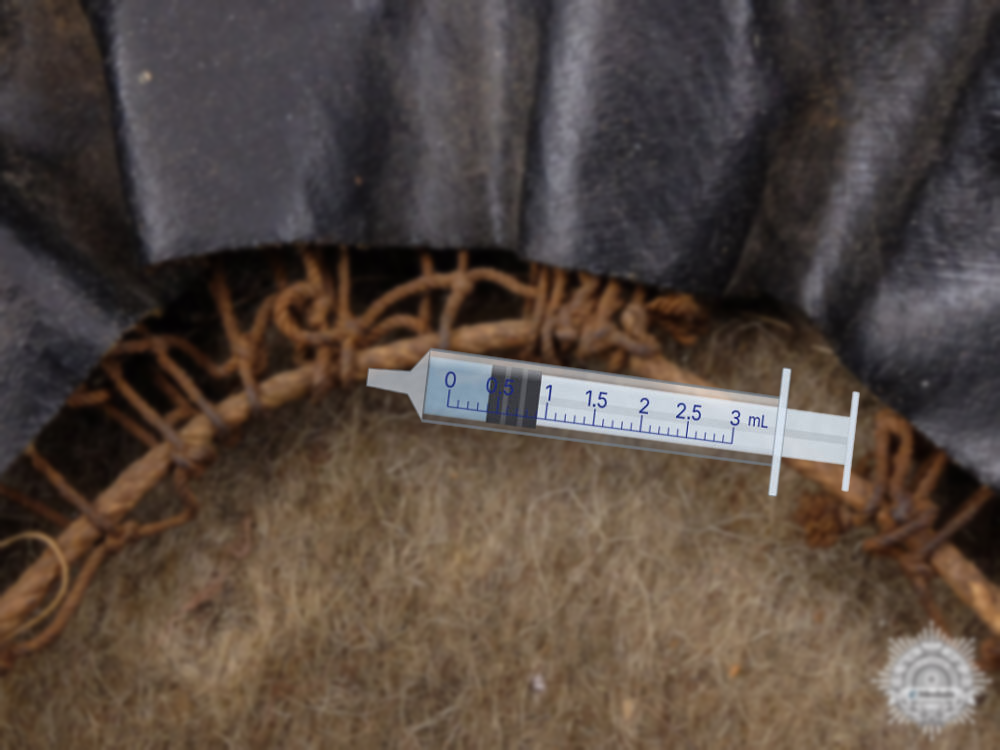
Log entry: 0.4 mL
